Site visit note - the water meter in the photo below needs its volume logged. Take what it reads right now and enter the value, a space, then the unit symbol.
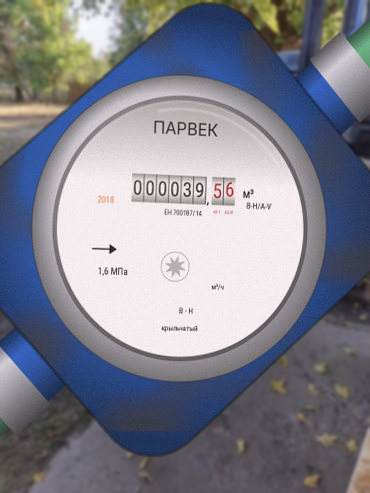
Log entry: 39.56 m³
